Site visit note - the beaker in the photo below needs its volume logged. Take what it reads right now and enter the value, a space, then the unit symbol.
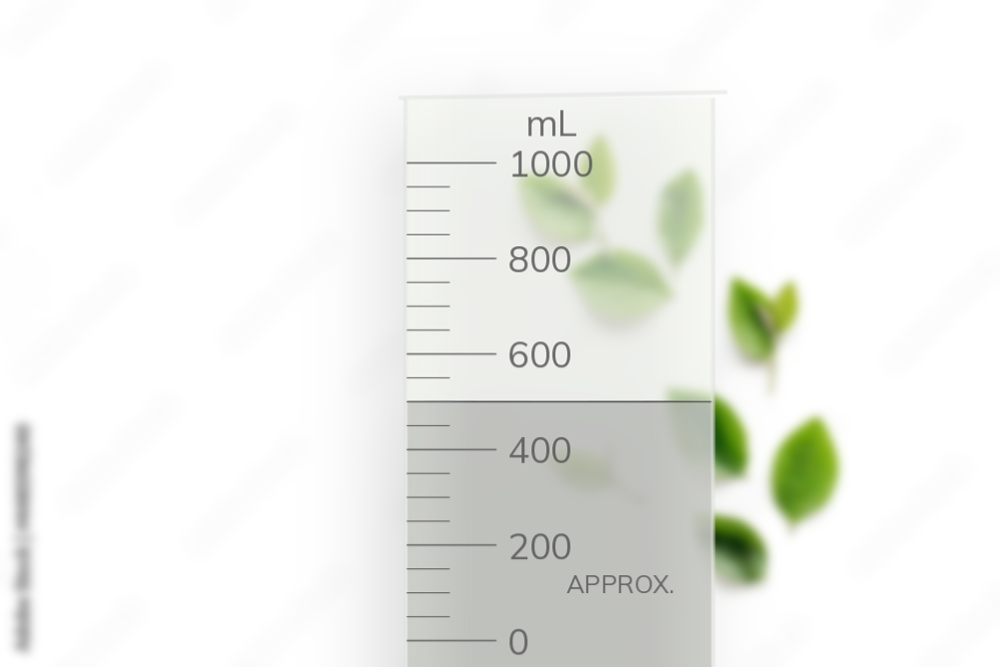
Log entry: 500 mL
